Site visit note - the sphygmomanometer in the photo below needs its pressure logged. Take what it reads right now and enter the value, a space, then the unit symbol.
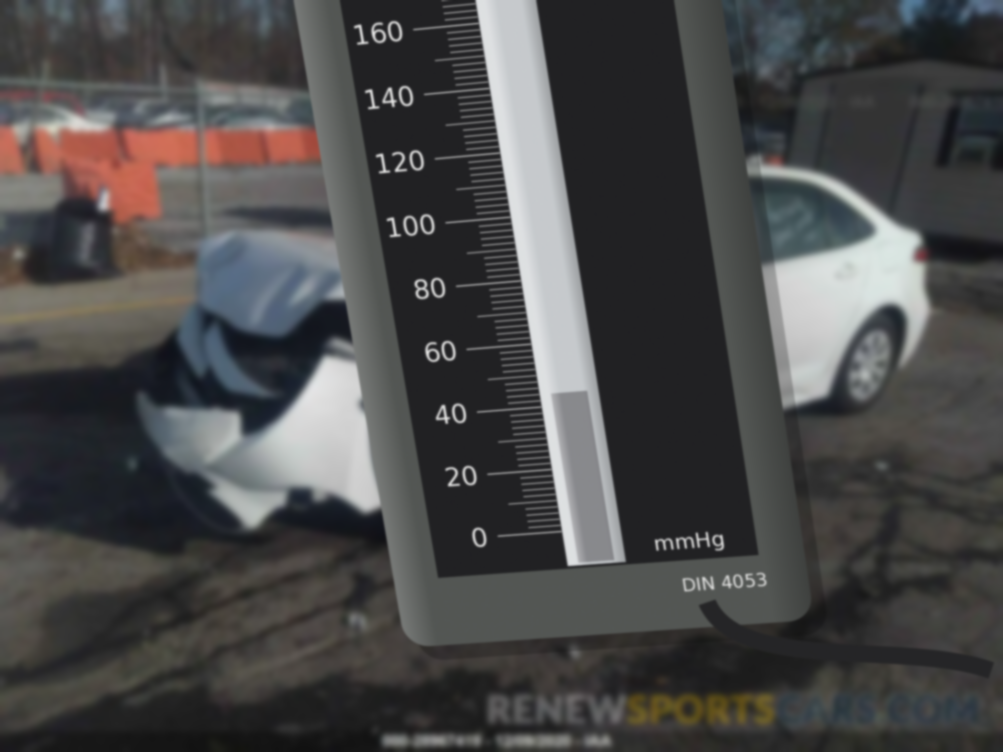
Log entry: 44 mmHg
